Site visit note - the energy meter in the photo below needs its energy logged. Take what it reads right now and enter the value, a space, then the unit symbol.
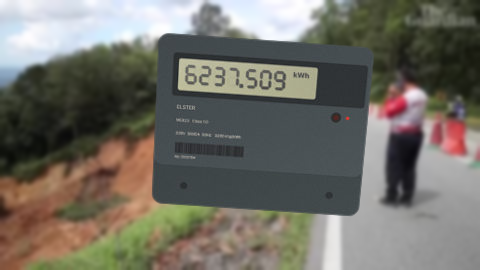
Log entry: 6237.509 kWh
